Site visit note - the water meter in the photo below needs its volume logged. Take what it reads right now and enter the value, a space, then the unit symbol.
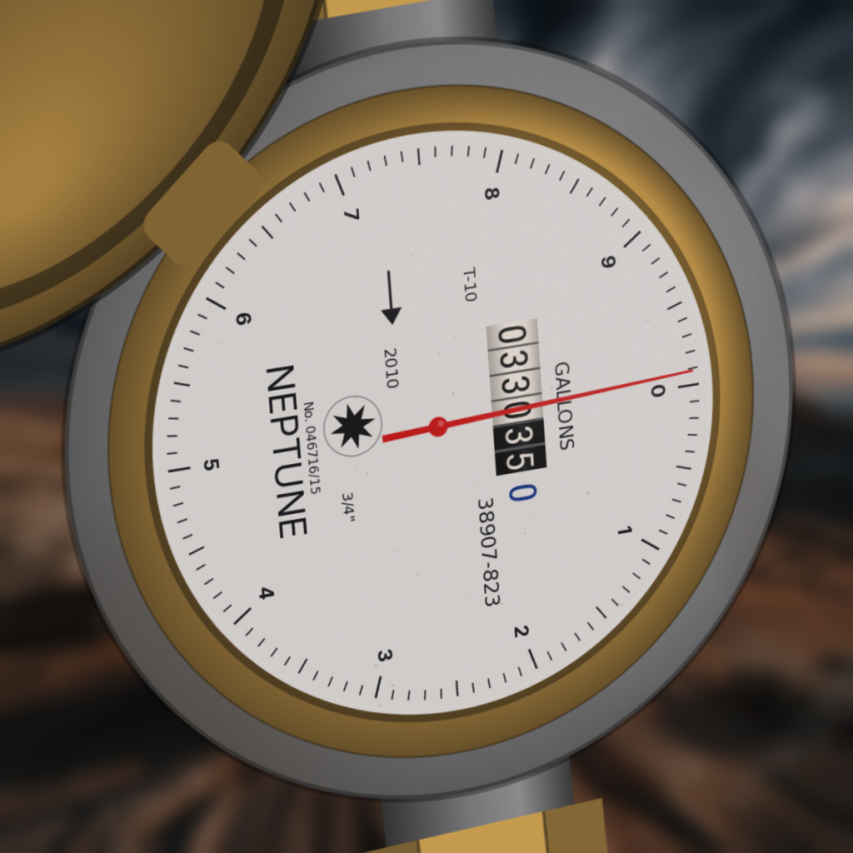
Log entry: 330349.9 gal
